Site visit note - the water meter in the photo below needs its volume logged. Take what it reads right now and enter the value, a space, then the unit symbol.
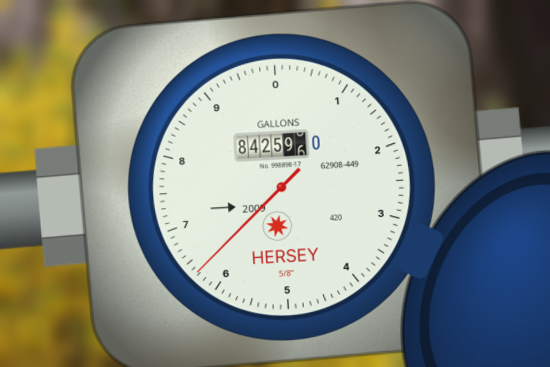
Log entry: 8425956.3 gal
